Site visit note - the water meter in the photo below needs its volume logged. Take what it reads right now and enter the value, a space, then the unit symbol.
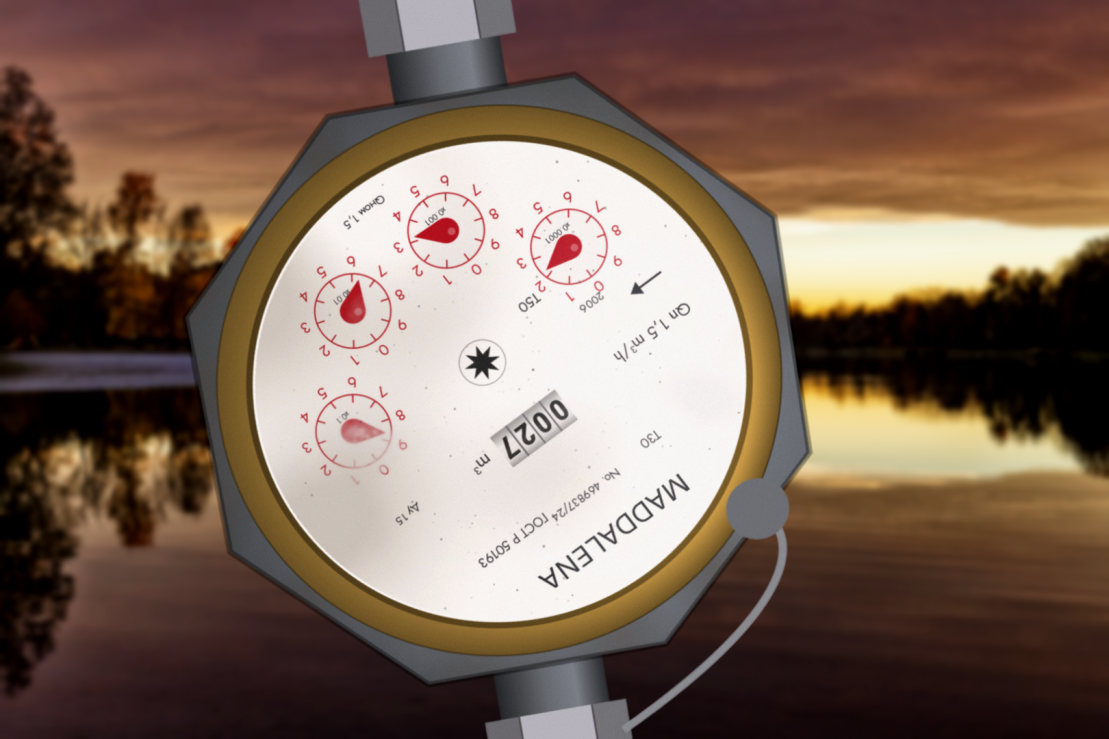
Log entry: 27.8632 m³
